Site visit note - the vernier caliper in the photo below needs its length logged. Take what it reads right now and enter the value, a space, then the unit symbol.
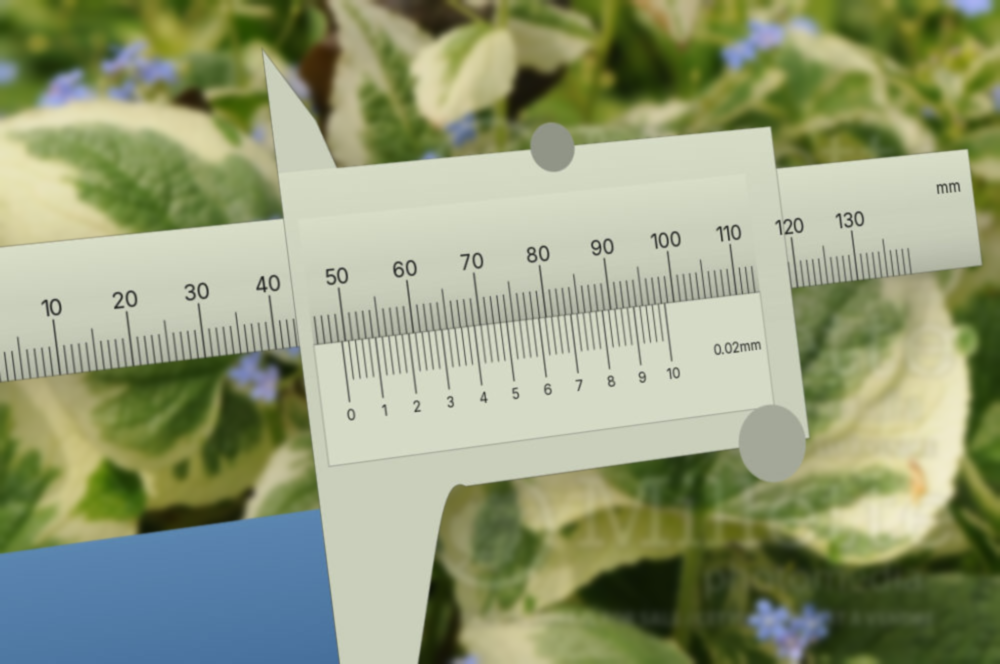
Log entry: 49.5 mm
